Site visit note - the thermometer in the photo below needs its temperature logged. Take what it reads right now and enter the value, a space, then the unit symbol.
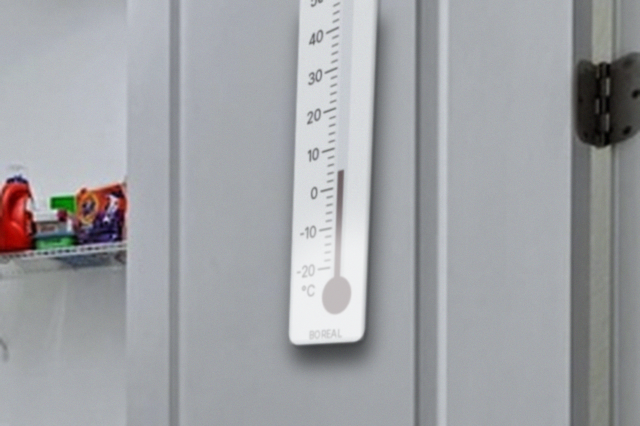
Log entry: 4 °C
